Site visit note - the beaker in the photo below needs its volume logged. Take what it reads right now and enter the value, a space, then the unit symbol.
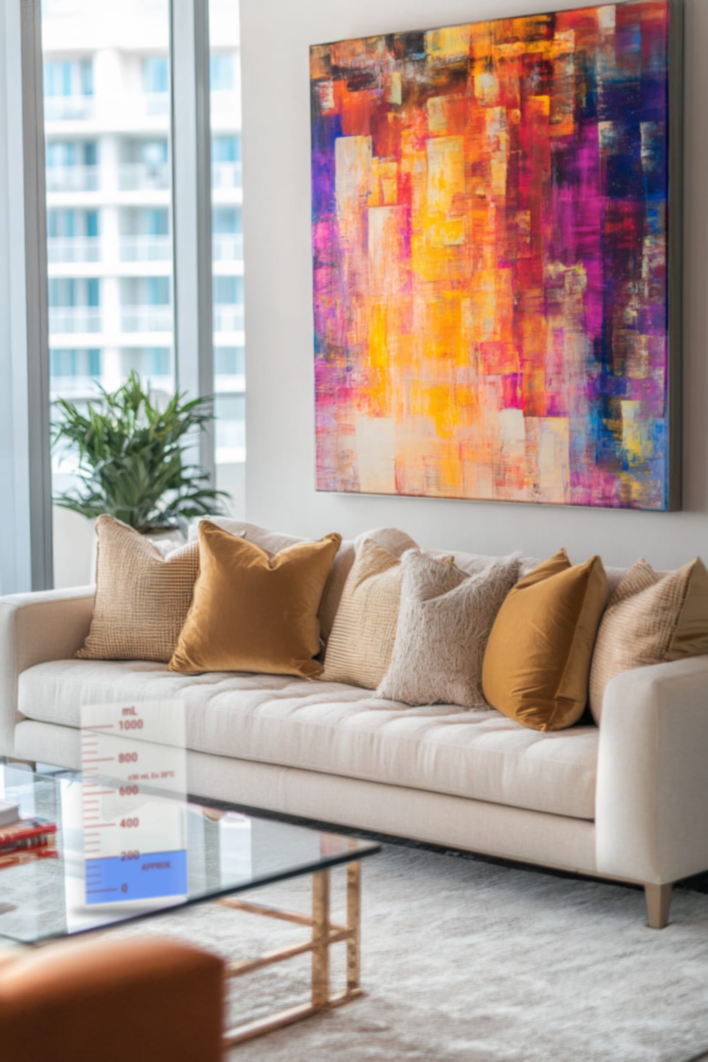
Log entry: 200 mL
